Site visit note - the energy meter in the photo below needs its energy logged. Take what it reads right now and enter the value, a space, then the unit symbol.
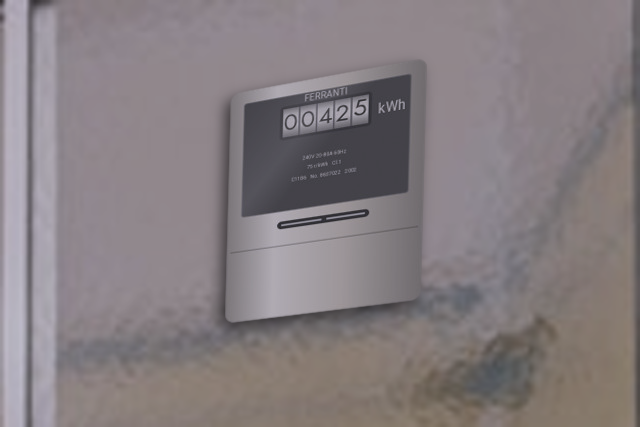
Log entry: 425 kWh
